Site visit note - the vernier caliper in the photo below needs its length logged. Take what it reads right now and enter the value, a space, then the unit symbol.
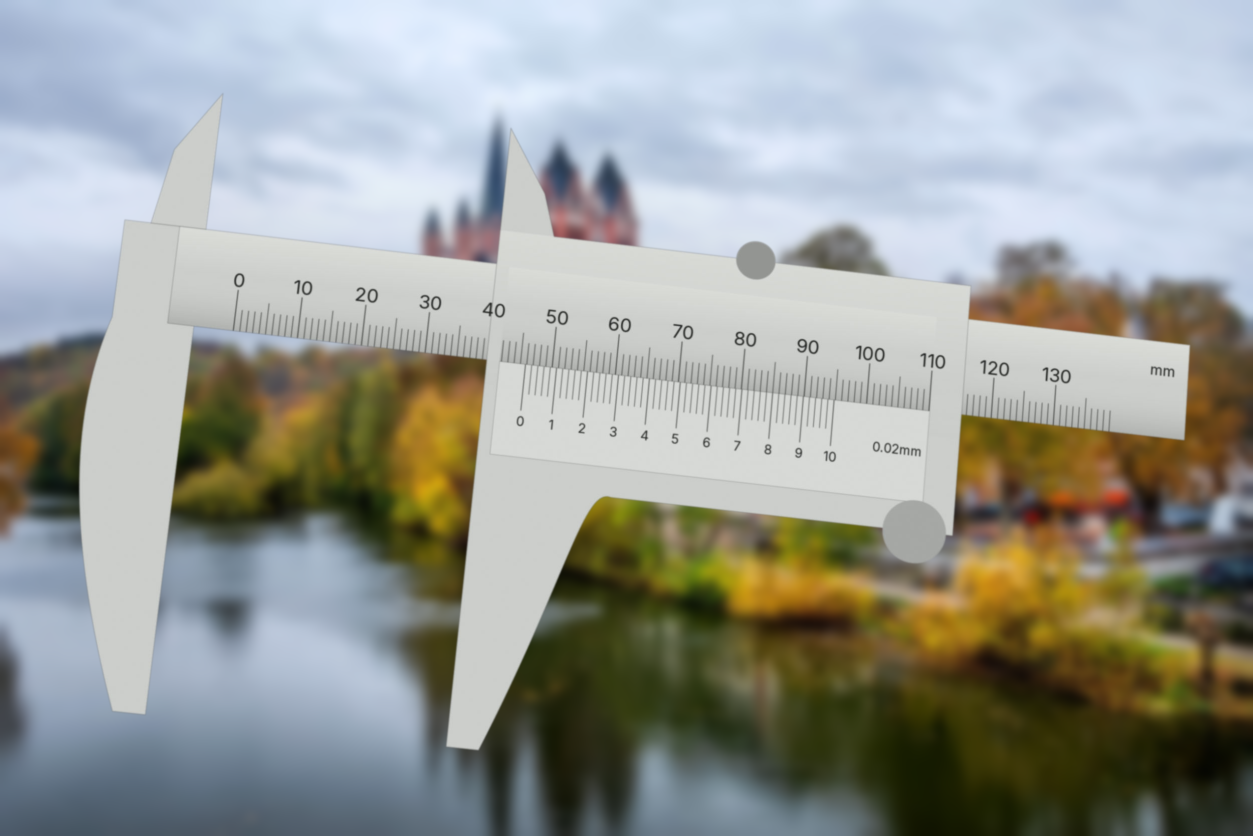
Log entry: 45.8 mm
